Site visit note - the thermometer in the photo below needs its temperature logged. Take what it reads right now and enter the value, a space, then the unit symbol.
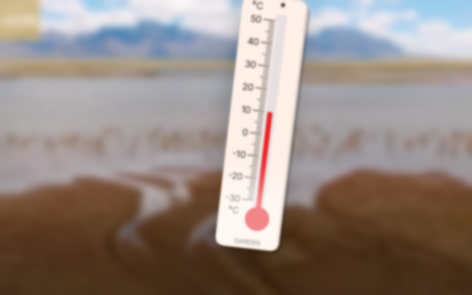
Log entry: 10 °C
